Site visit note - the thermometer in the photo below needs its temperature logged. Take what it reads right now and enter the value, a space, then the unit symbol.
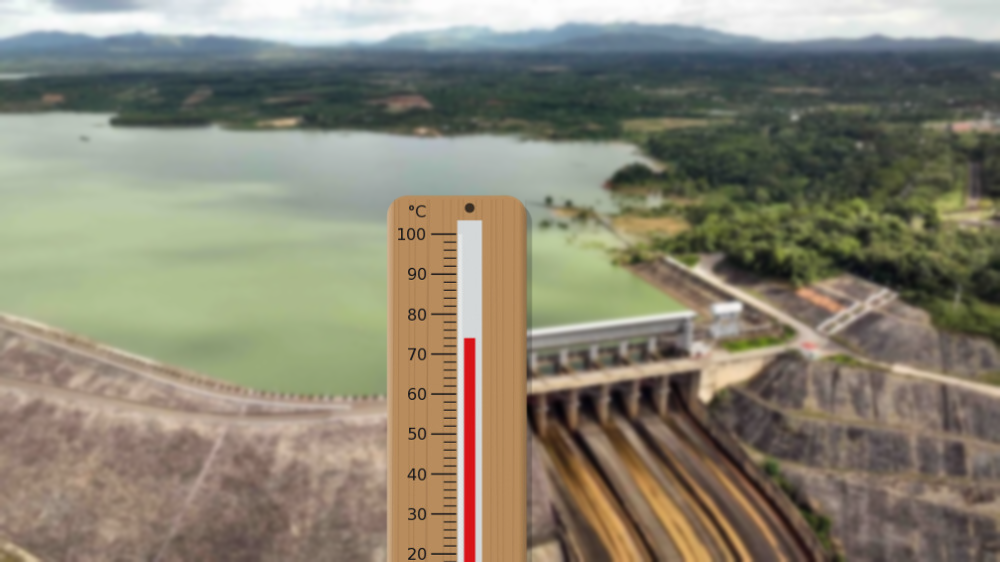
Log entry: 74 °C
